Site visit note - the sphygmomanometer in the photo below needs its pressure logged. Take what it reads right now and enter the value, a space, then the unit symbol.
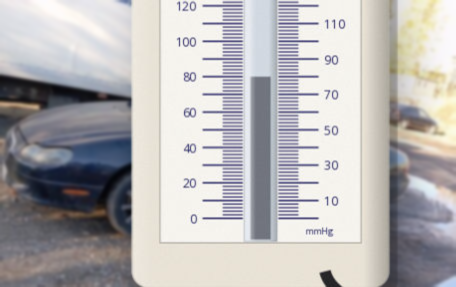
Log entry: 80 mmHg
